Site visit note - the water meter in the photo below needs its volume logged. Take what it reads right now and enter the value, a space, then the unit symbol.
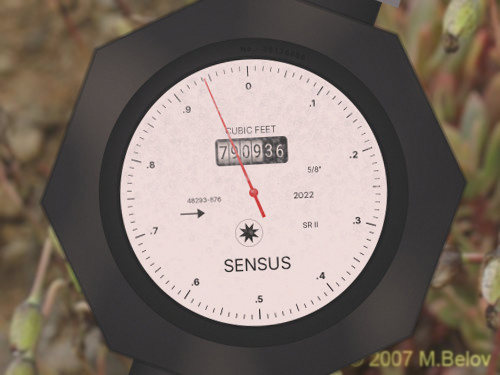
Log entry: 790935.94 ft³
